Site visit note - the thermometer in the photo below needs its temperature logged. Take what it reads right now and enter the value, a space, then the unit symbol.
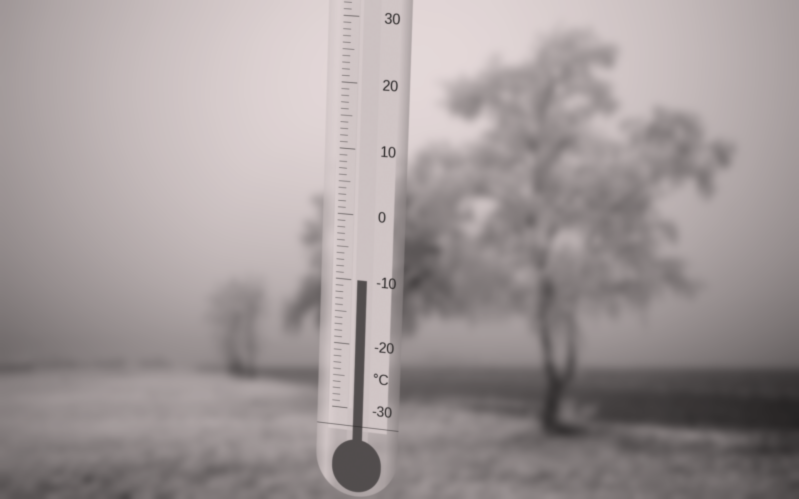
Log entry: -10 °C
